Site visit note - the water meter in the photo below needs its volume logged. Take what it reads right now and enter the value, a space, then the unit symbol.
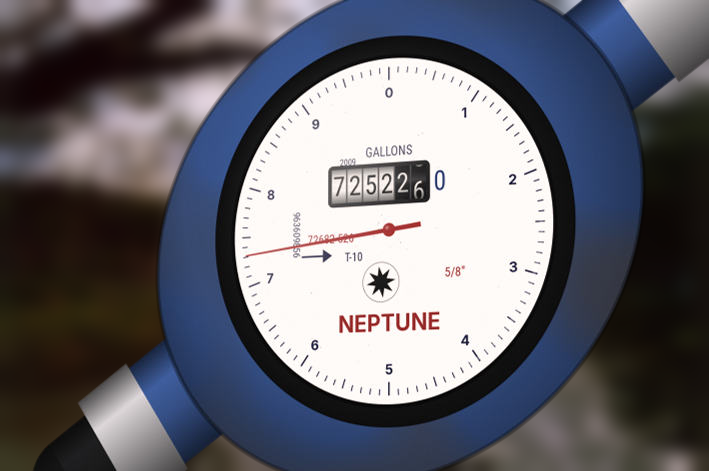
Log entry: 7252257.3 gal
